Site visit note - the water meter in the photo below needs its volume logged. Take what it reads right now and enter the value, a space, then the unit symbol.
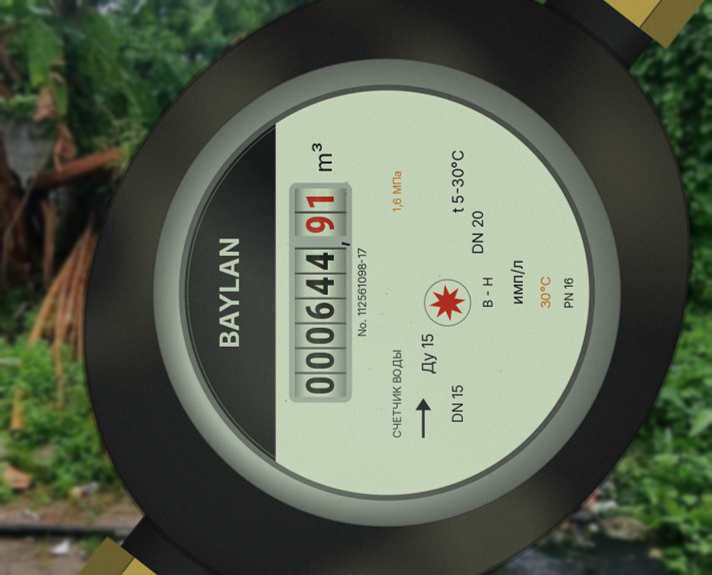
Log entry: 644.91 m³
